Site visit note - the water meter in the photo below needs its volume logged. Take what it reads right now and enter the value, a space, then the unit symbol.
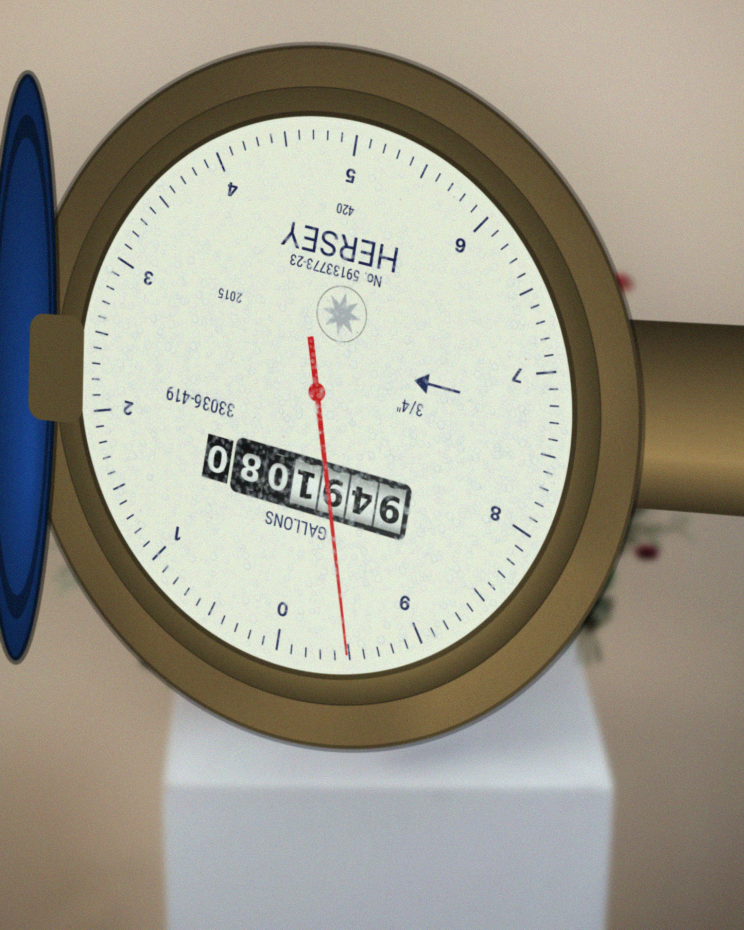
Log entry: 9491079.5 gal
